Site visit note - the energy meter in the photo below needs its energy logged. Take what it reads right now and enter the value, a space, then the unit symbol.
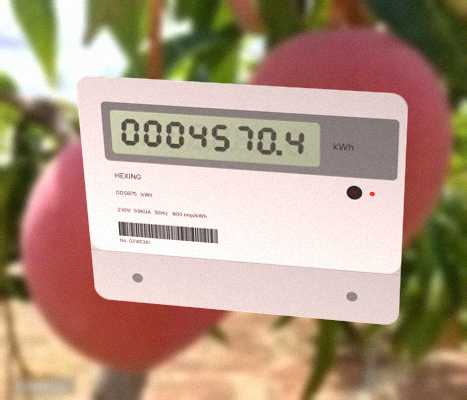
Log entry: 4570.4 kWh
